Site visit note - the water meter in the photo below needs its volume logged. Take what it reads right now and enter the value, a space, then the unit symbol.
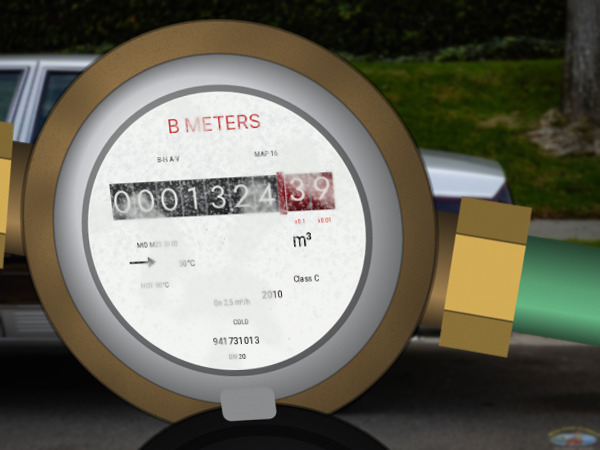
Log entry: 1324.39 m³
